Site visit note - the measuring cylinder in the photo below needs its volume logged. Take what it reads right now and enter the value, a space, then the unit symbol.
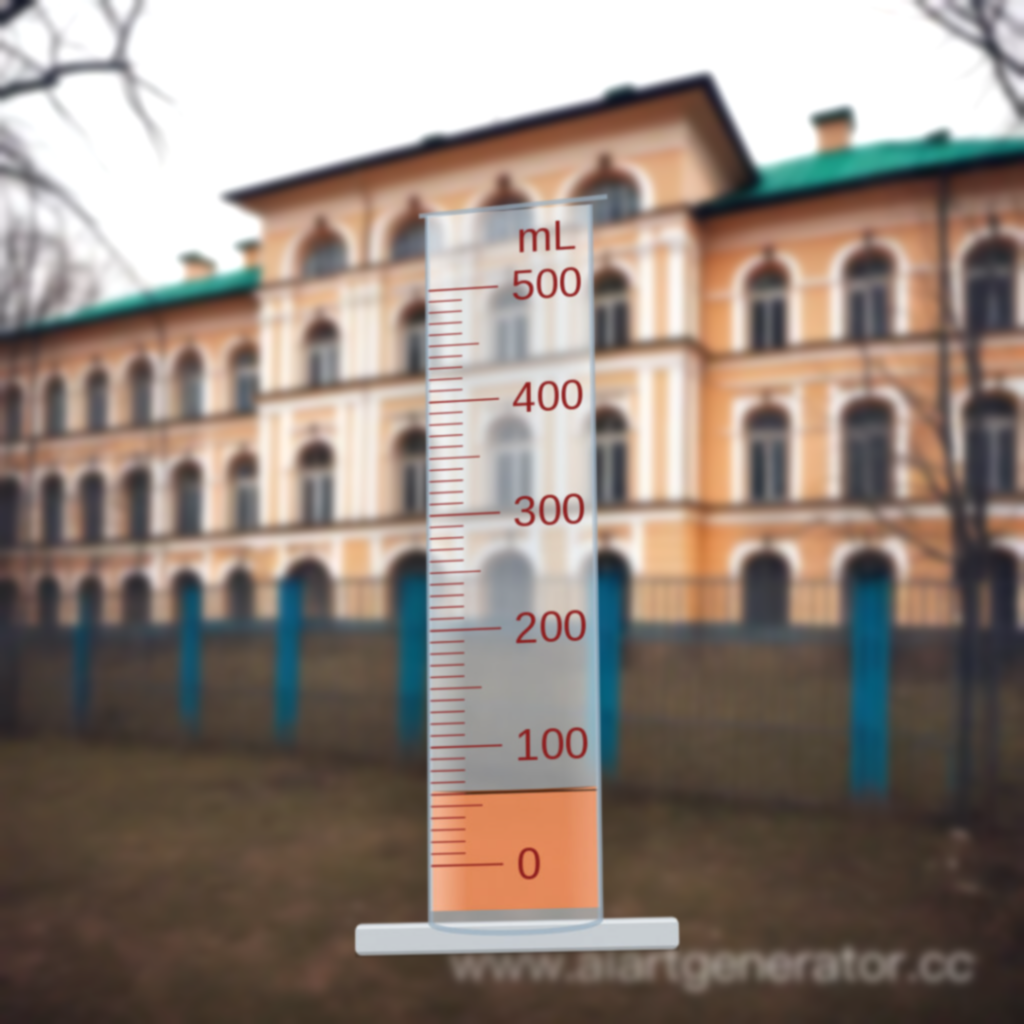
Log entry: 60 mL
